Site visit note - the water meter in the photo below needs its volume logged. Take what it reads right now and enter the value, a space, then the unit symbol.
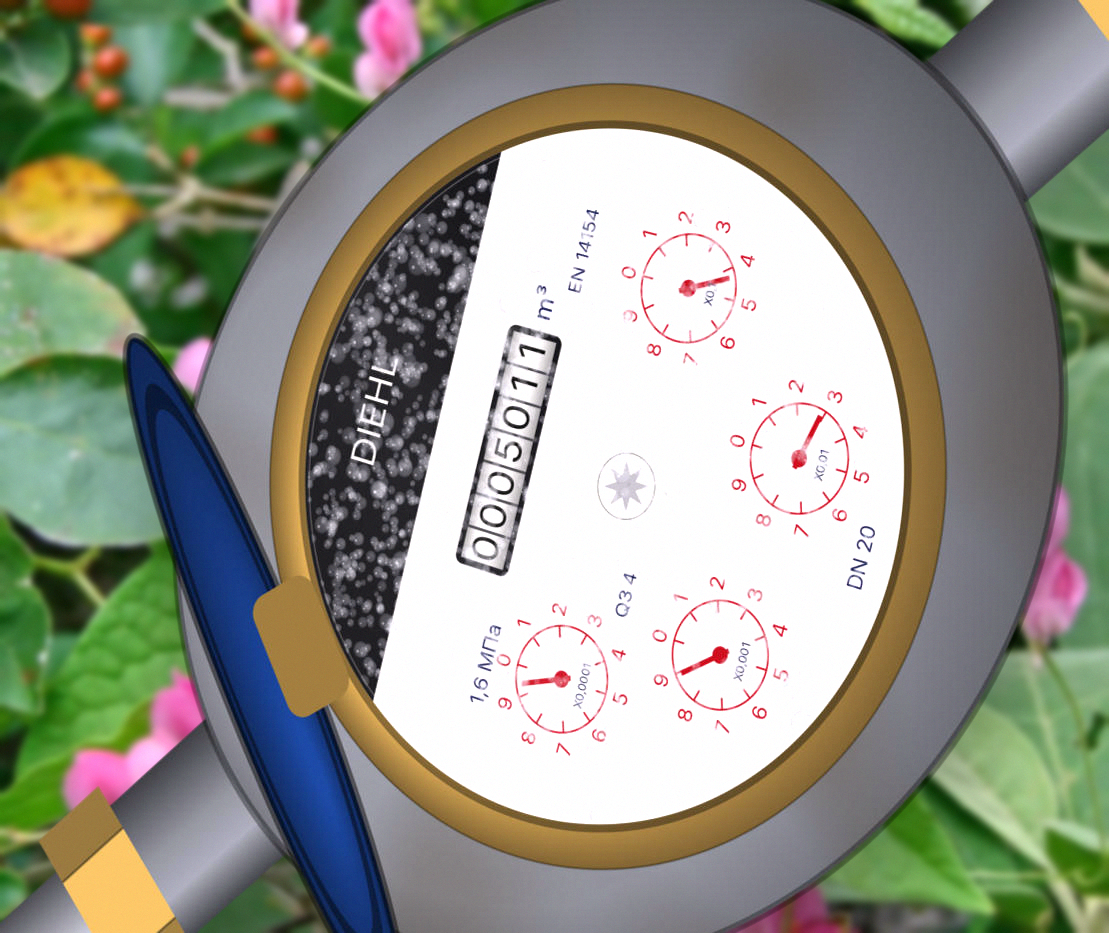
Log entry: 5011.4289 m³
